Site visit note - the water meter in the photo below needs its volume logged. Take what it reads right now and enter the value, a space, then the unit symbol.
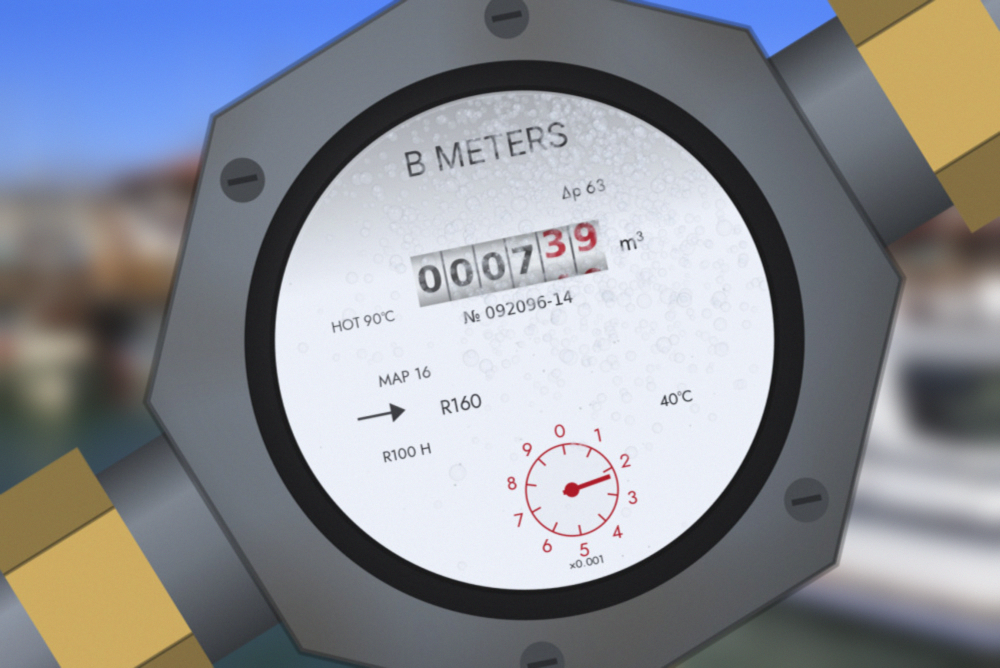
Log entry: 7.392 m³
